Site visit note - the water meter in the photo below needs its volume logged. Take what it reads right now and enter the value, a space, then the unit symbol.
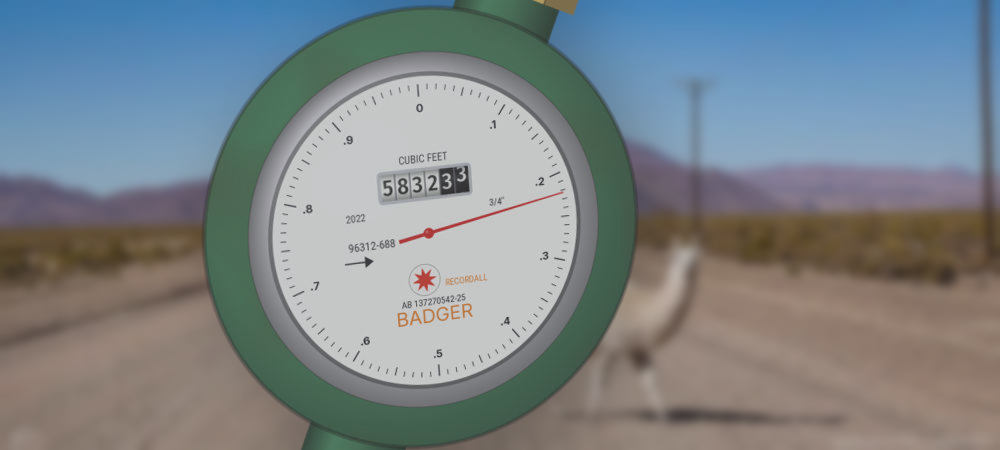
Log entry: 583233.22 ft³
